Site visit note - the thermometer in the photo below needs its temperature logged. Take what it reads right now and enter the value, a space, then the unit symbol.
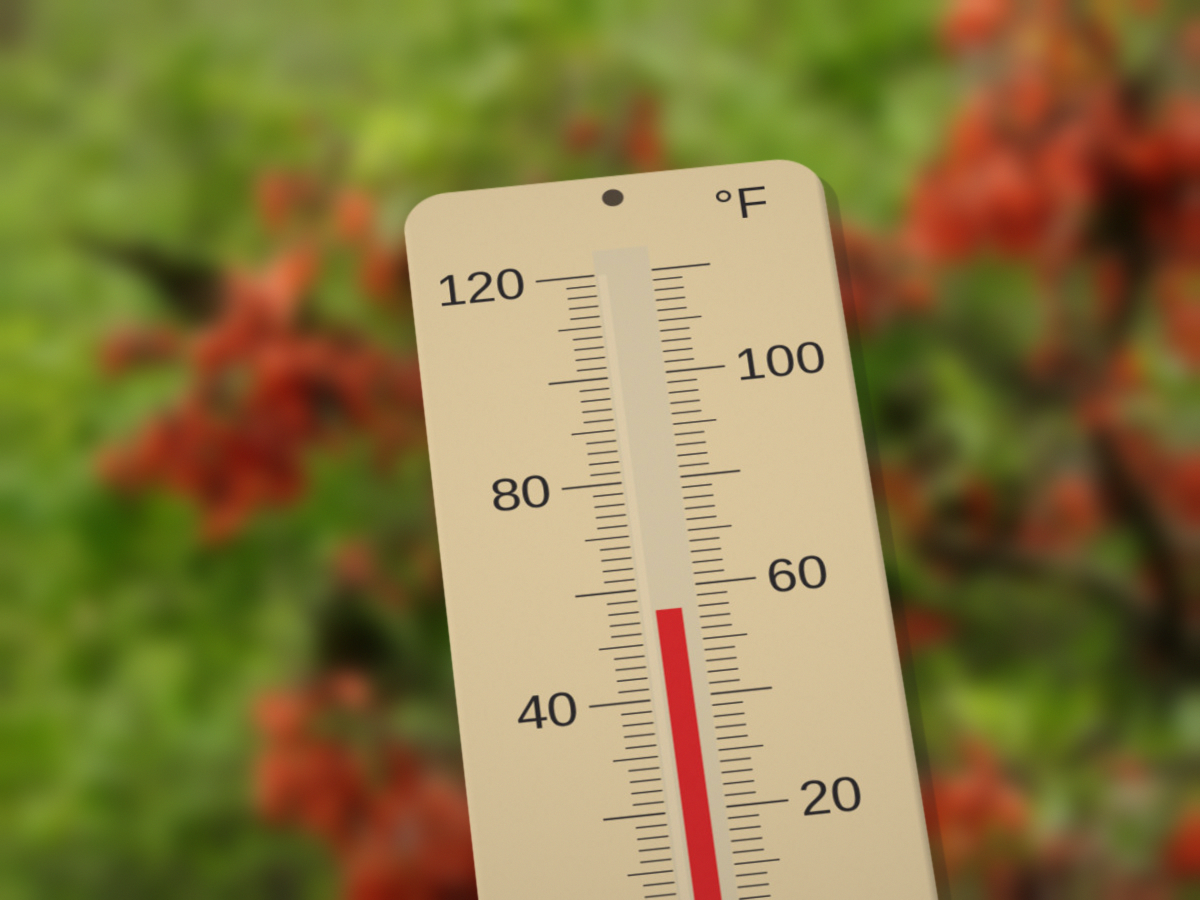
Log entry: 56 °F
